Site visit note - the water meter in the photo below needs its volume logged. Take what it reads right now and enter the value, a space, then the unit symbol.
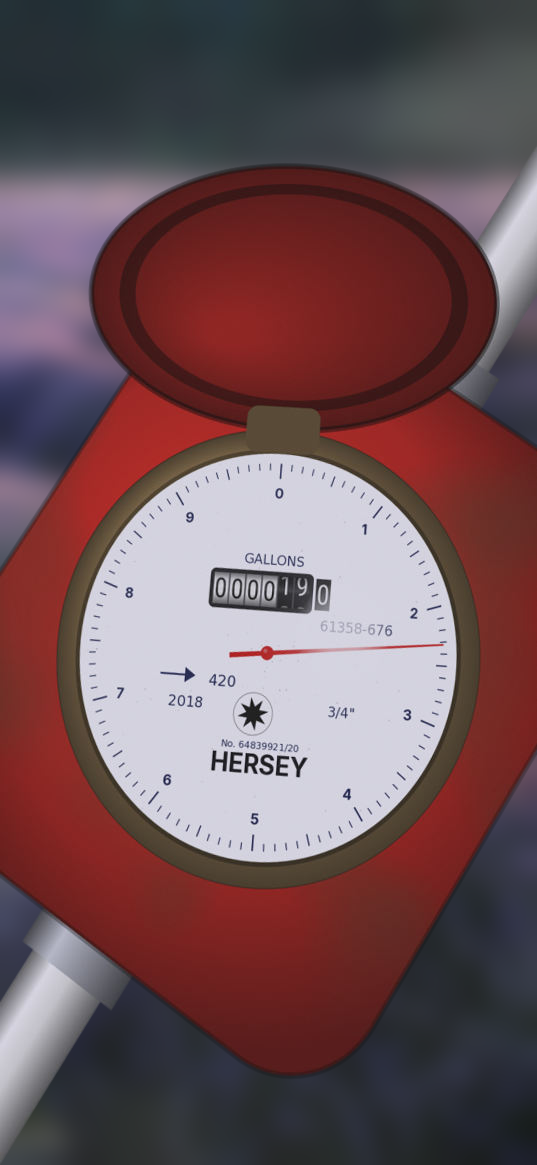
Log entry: 192.3 gal
